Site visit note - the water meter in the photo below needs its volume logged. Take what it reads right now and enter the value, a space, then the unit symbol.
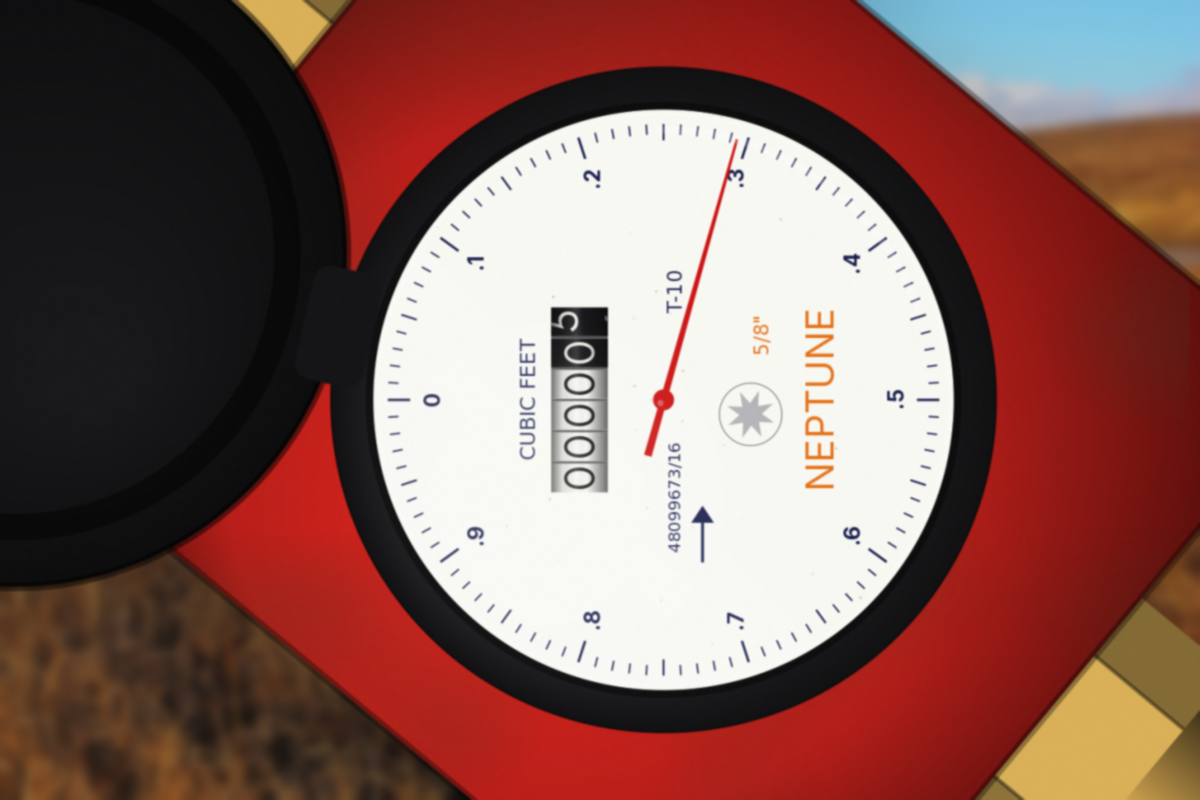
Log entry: 5.29 ft³
